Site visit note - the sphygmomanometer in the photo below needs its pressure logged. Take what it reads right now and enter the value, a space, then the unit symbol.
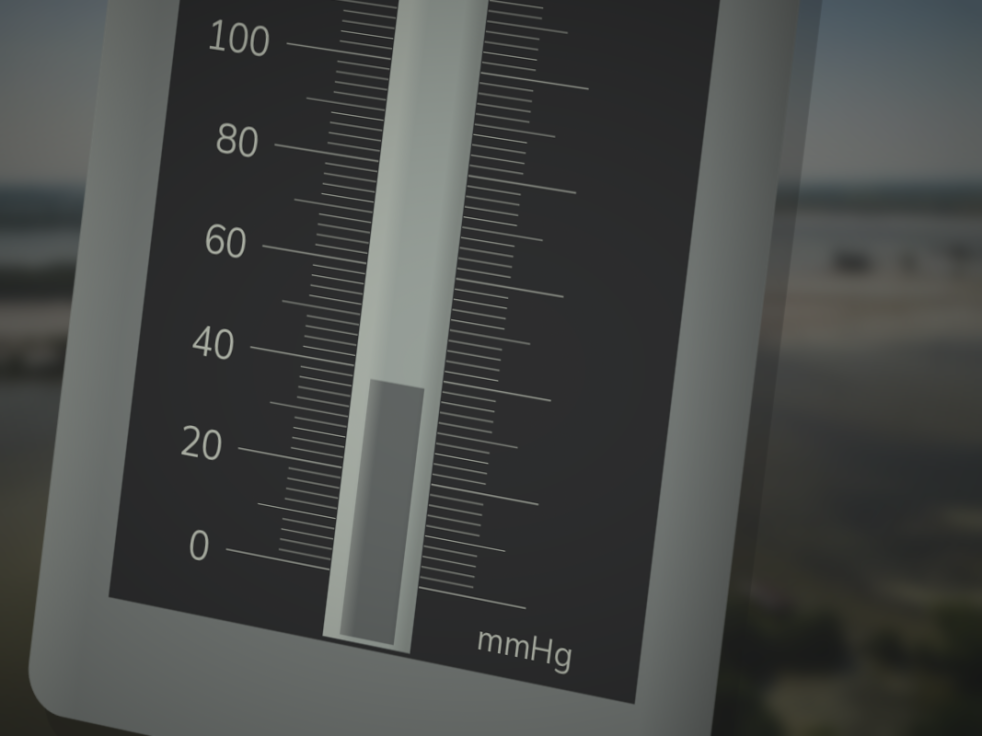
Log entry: 38 mmHg
